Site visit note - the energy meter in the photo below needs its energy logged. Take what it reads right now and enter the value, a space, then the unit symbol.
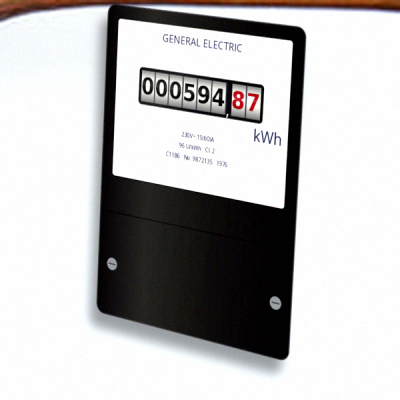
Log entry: 594.87 kWh
